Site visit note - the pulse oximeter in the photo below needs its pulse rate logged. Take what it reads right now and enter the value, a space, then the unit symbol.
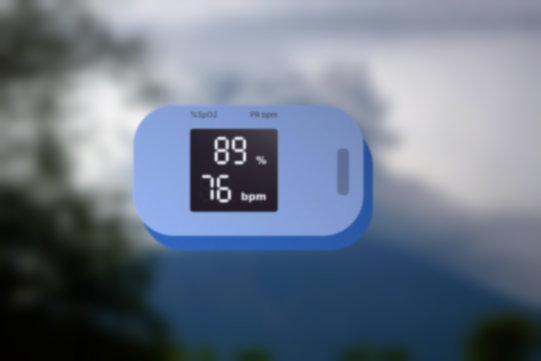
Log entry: 76 bpm
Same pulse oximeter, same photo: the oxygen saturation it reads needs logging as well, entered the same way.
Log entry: 89 %
